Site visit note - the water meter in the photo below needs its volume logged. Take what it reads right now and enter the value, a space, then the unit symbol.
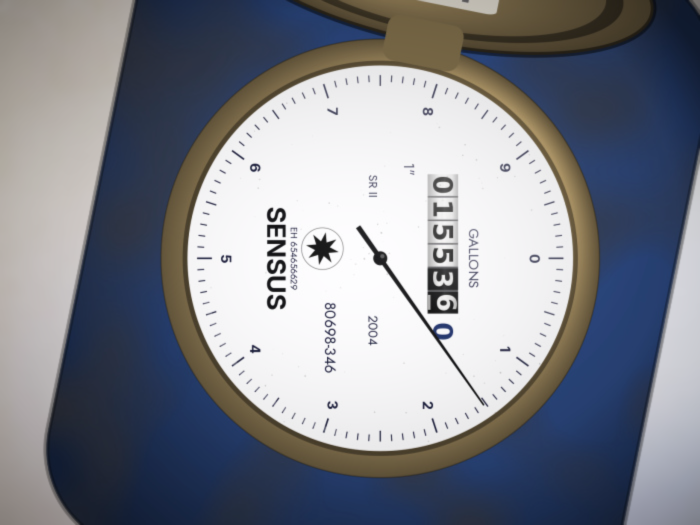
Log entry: 155361.5 gal
